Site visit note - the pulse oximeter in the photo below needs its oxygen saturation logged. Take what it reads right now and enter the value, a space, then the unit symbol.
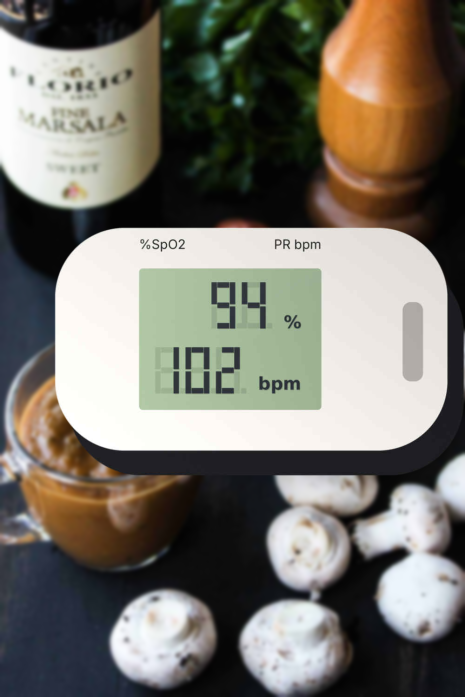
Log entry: 94 %
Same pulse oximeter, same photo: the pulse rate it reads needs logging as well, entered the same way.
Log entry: 102 bpm
